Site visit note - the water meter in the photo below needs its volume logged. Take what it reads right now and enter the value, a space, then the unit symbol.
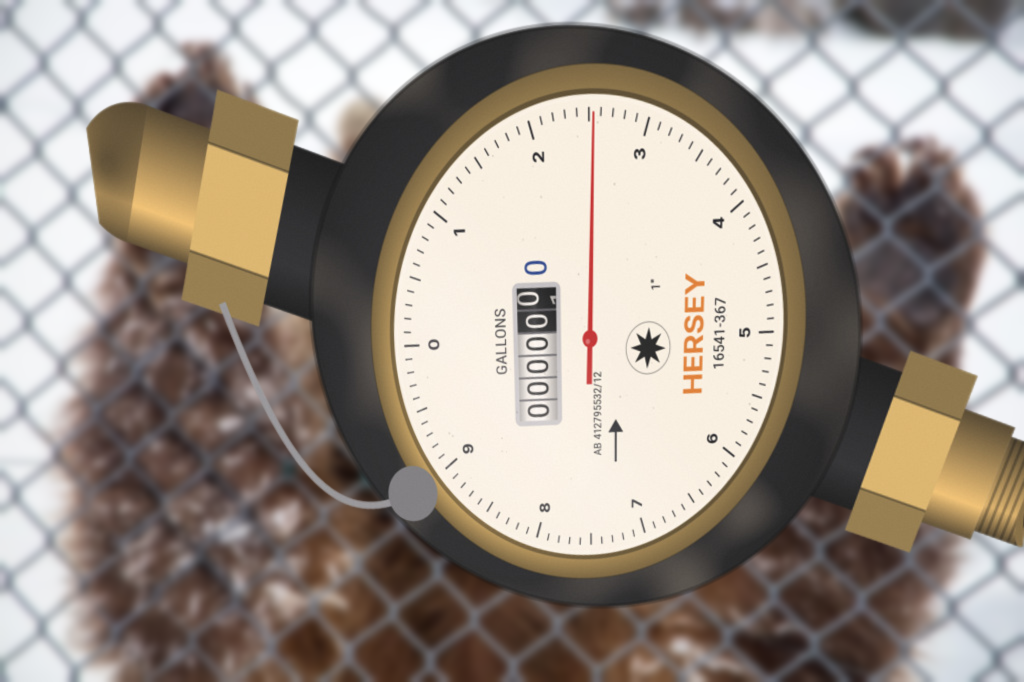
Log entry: 2.5 gal
